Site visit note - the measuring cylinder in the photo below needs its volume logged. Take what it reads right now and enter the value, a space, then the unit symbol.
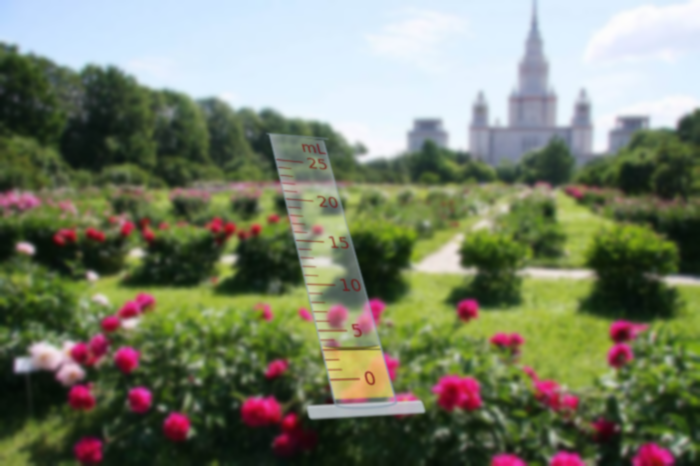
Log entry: 3 mL
